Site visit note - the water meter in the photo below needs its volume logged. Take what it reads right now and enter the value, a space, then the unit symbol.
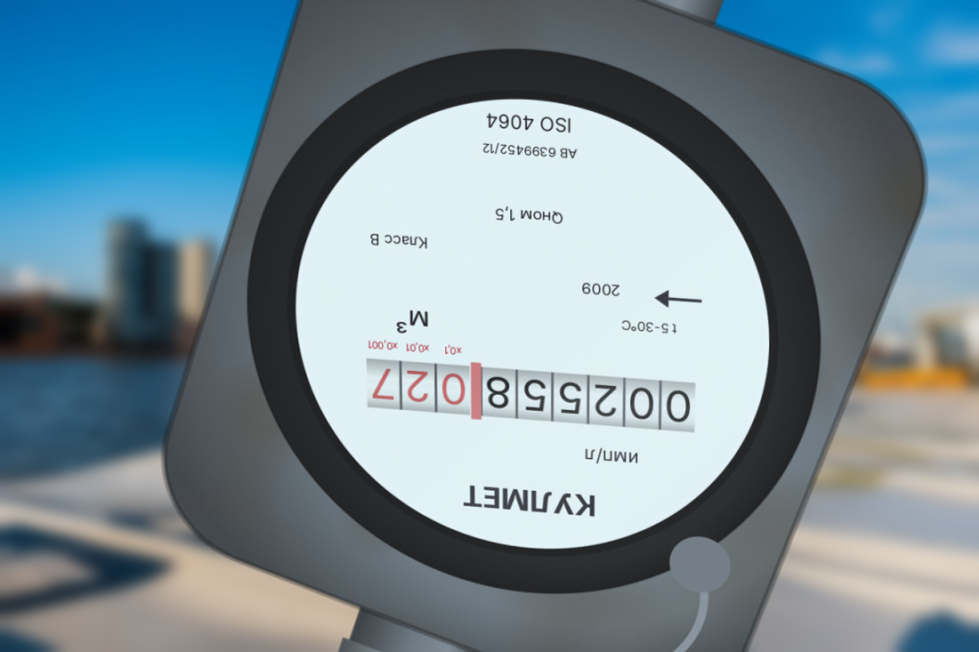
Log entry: 2558.027 m³
